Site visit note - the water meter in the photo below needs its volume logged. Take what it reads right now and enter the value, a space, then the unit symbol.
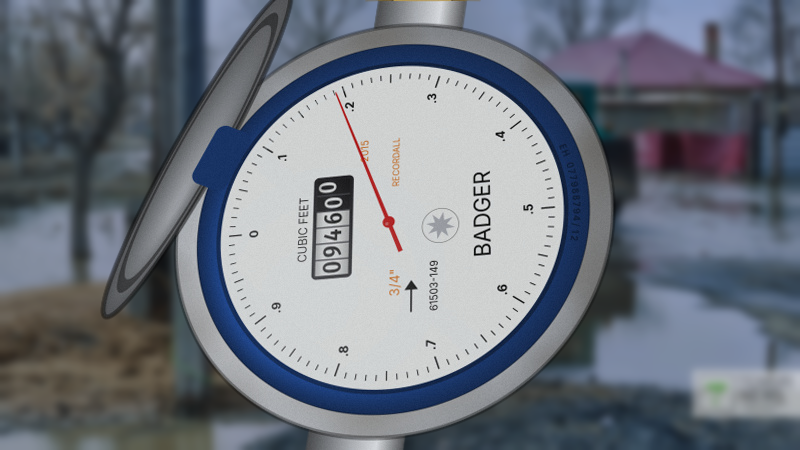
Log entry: 94600.19 ft³
